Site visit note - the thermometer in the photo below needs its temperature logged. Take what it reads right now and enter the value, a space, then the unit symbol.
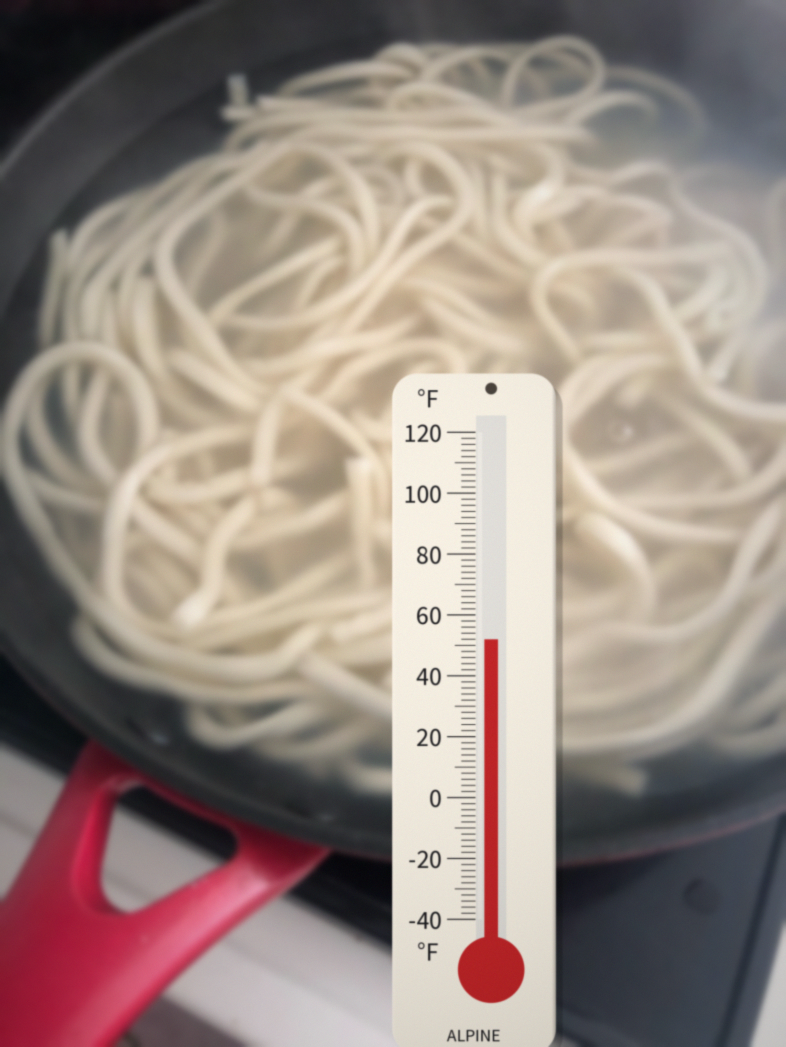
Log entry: 52 °F
